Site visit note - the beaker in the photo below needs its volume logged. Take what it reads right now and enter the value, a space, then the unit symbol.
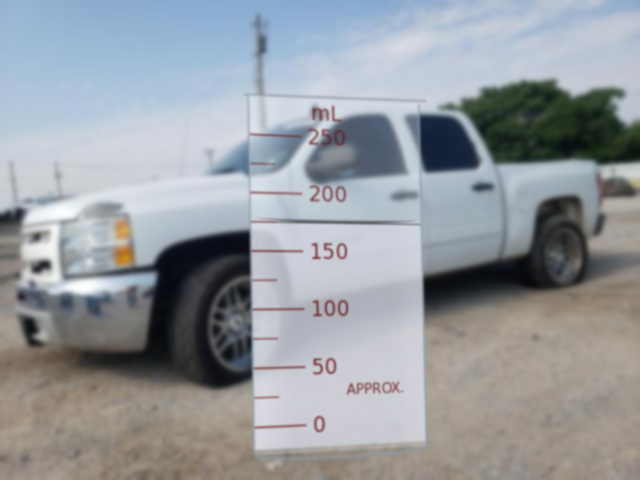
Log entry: 175 mL
